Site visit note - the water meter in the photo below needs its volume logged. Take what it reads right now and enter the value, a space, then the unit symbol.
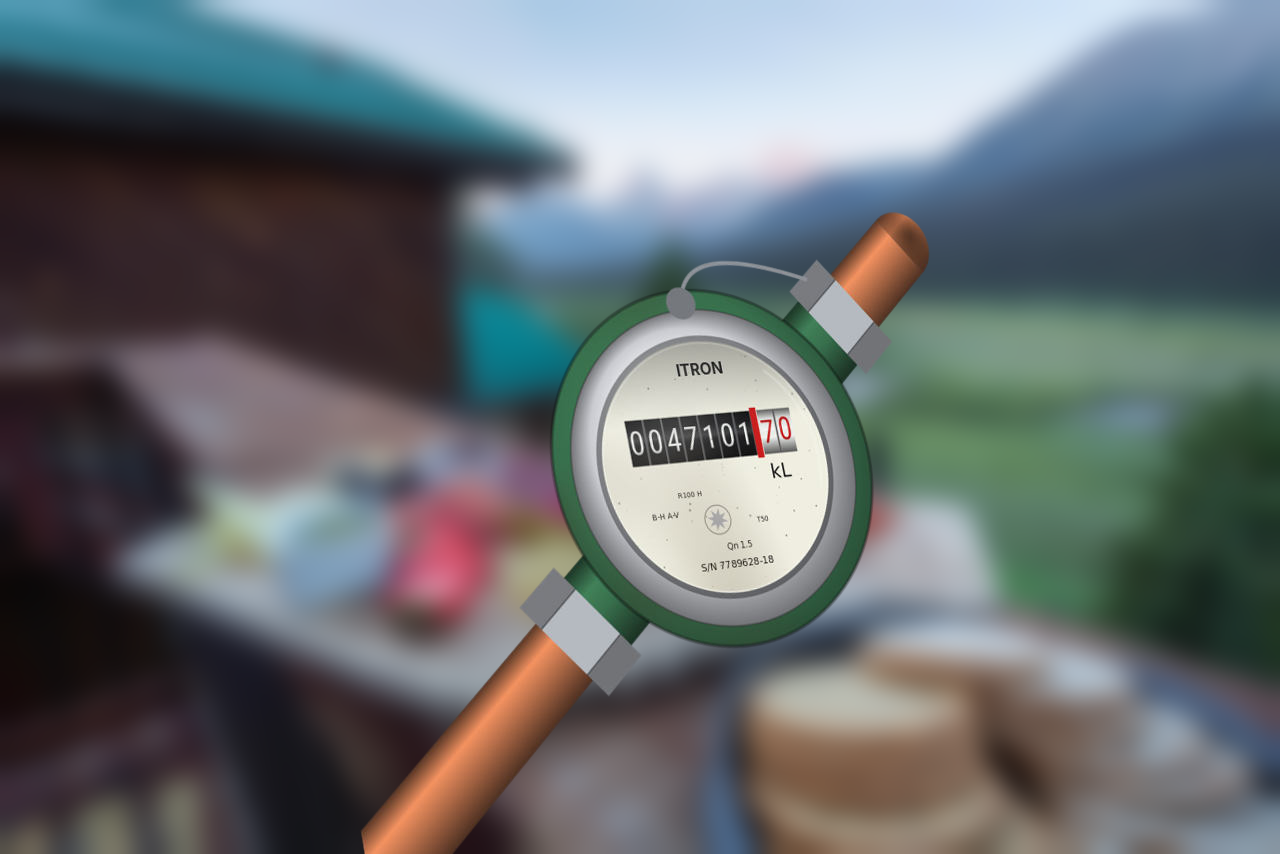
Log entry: 47101.70 kL
